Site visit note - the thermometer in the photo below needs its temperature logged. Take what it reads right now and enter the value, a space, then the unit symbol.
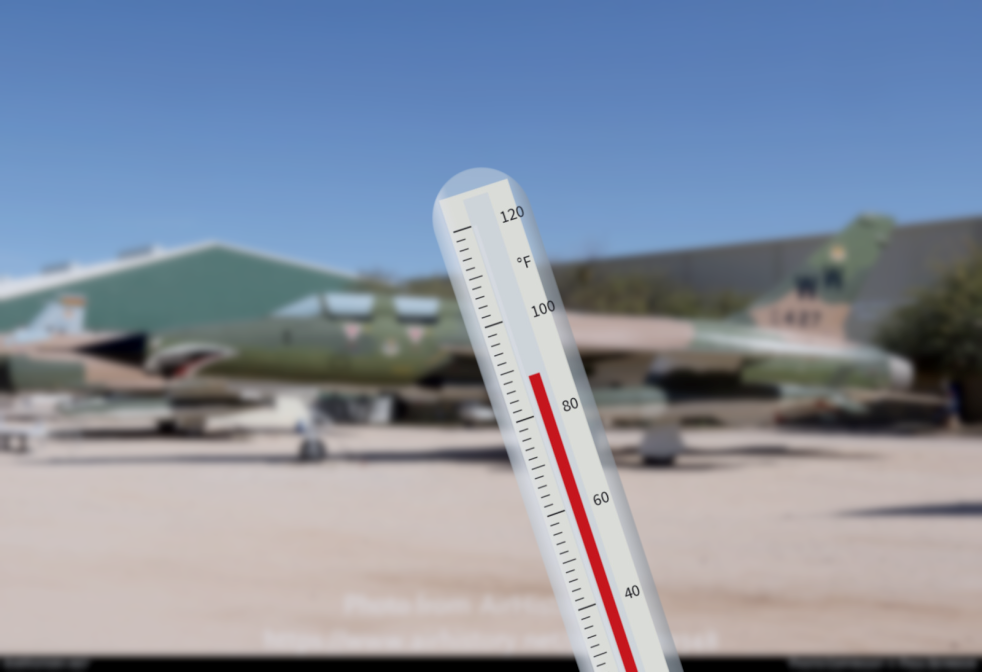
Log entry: 88 °F
